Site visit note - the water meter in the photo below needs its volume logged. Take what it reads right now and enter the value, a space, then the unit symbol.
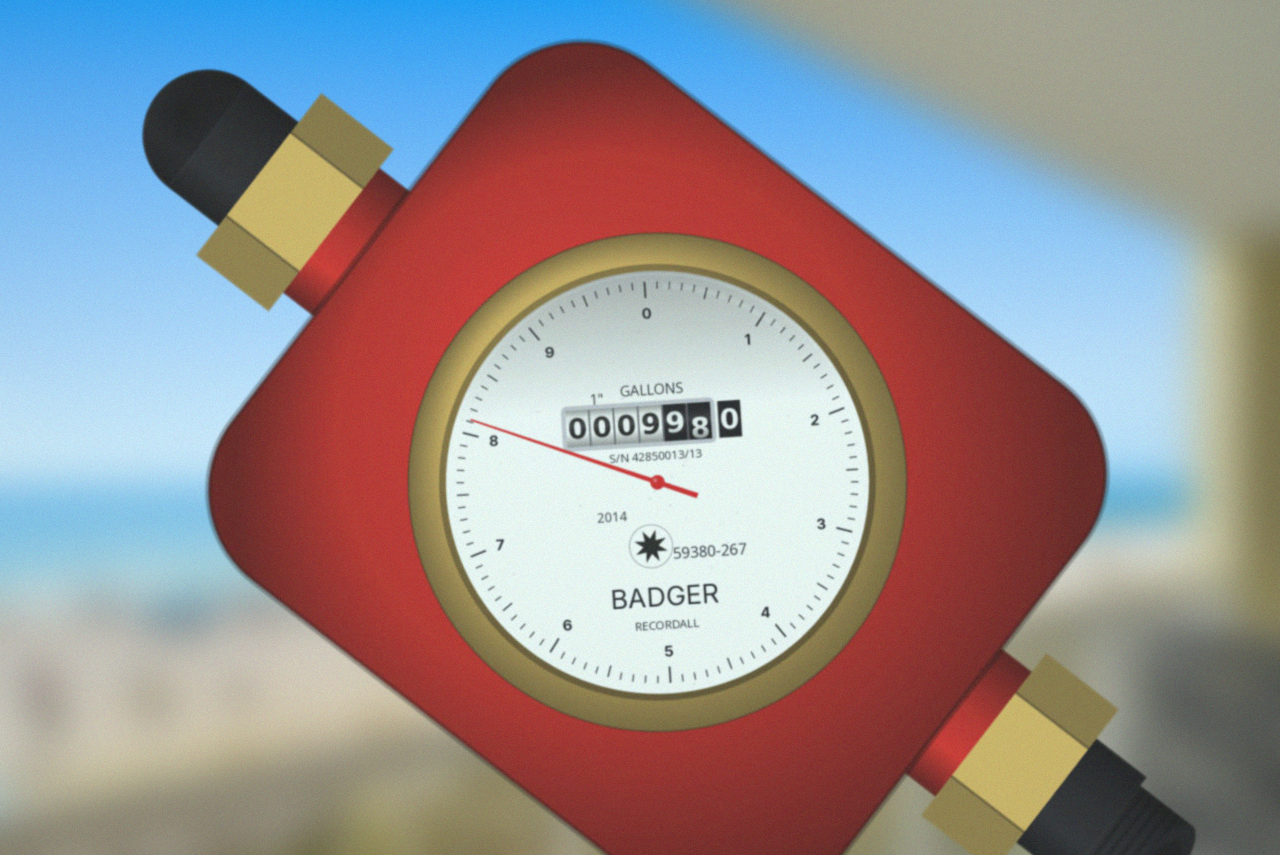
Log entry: 9978.1 gal
